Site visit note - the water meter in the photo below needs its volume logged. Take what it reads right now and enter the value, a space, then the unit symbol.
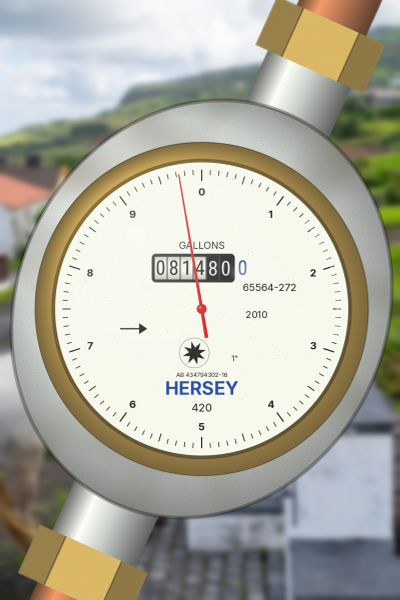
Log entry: 814799.7 gal
